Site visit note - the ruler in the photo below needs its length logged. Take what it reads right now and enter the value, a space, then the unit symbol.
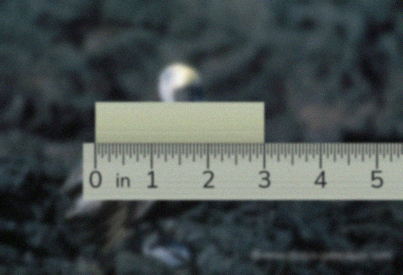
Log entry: 3 in
